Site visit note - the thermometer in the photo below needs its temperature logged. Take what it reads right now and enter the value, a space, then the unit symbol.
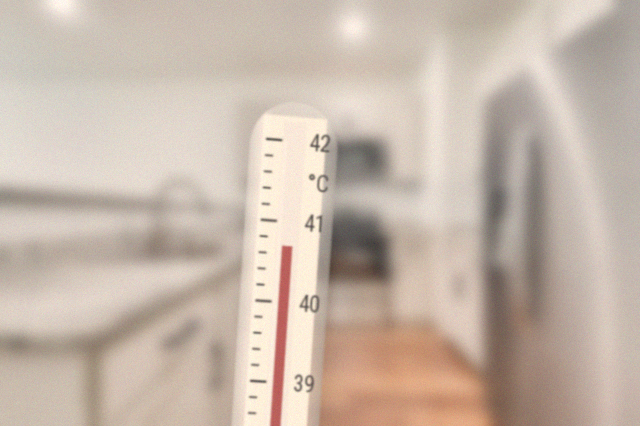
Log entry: 40.7 °C
